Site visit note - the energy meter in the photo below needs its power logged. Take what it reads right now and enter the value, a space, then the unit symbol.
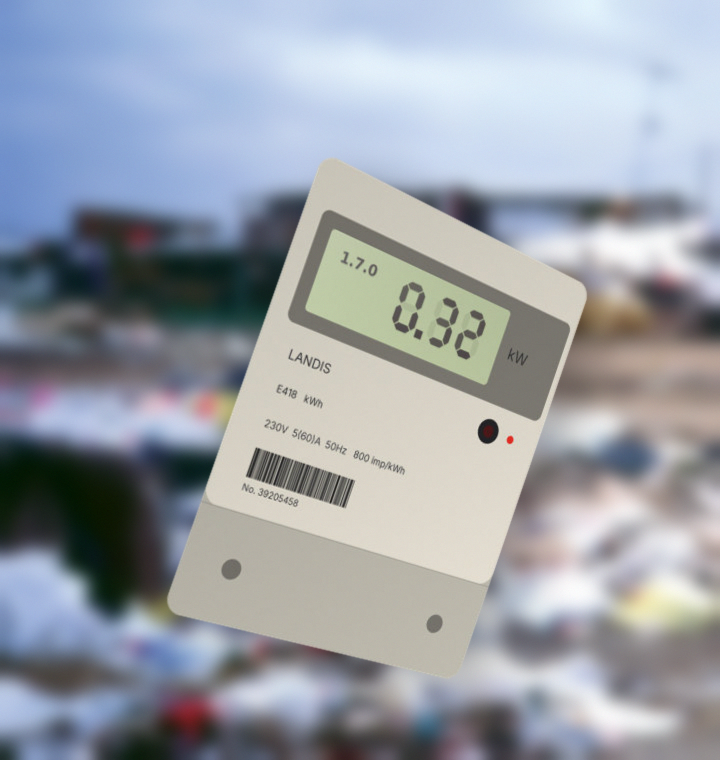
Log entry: 0.32 kW
